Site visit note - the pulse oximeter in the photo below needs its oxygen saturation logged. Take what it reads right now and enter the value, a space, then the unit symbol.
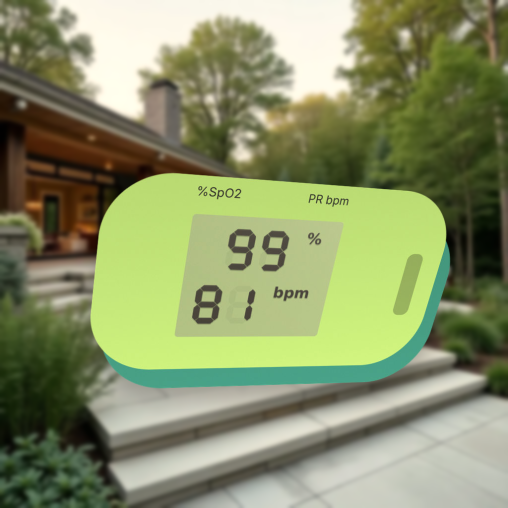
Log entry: 99 %
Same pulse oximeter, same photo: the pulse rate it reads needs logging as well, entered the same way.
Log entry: 81 bpm
